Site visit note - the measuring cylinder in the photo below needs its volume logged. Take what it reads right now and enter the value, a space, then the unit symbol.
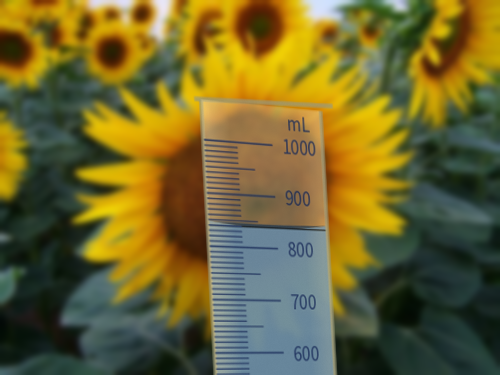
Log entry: 840 mL
